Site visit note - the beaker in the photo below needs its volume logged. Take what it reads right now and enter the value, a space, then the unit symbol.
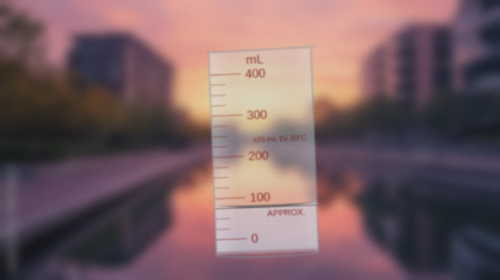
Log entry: 75 mL
